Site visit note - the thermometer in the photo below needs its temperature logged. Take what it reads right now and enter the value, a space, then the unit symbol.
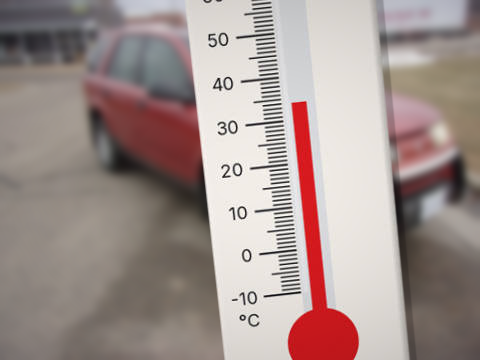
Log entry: 34 °C
